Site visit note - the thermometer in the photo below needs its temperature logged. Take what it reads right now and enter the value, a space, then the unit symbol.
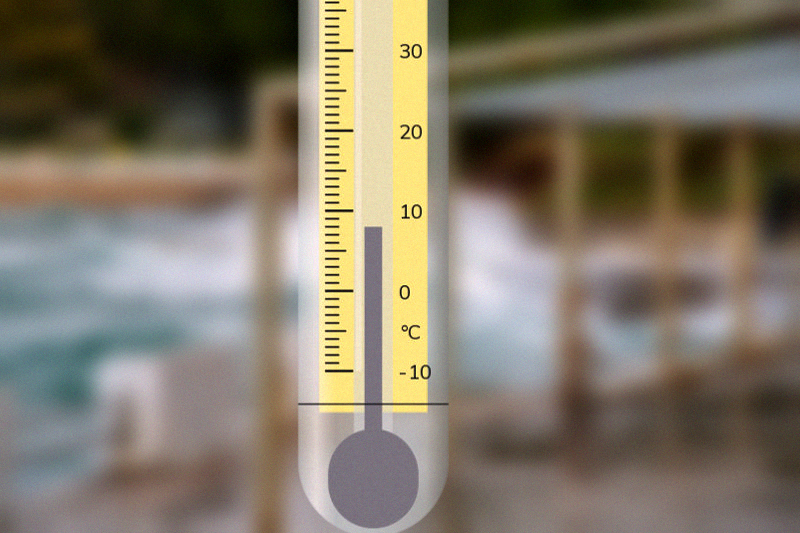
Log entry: 8 °C
